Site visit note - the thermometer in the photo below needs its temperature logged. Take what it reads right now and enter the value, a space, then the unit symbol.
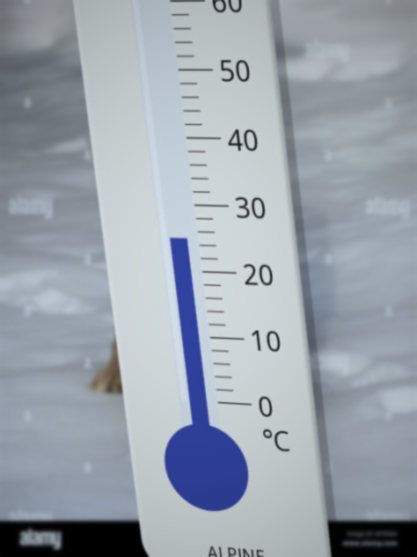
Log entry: 25 °C
